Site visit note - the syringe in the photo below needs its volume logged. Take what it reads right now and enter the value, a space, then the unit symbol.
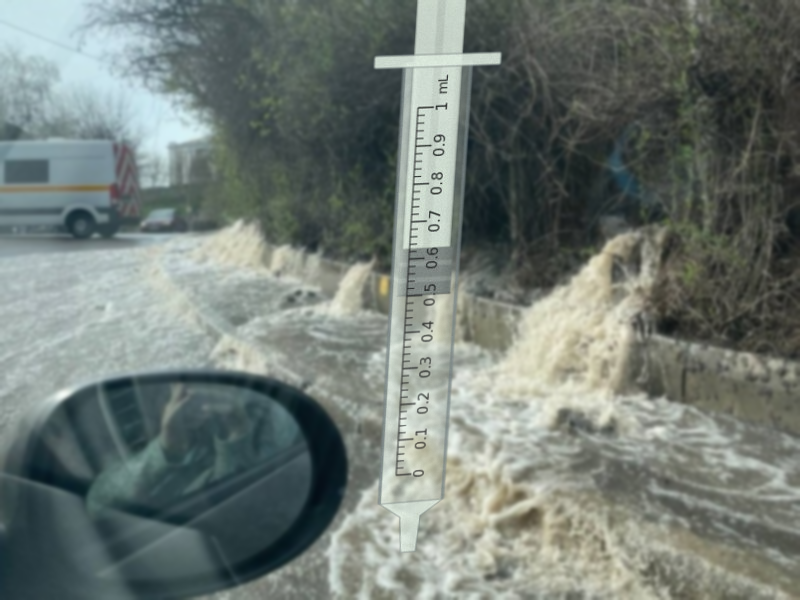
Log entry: 0.5 mL
